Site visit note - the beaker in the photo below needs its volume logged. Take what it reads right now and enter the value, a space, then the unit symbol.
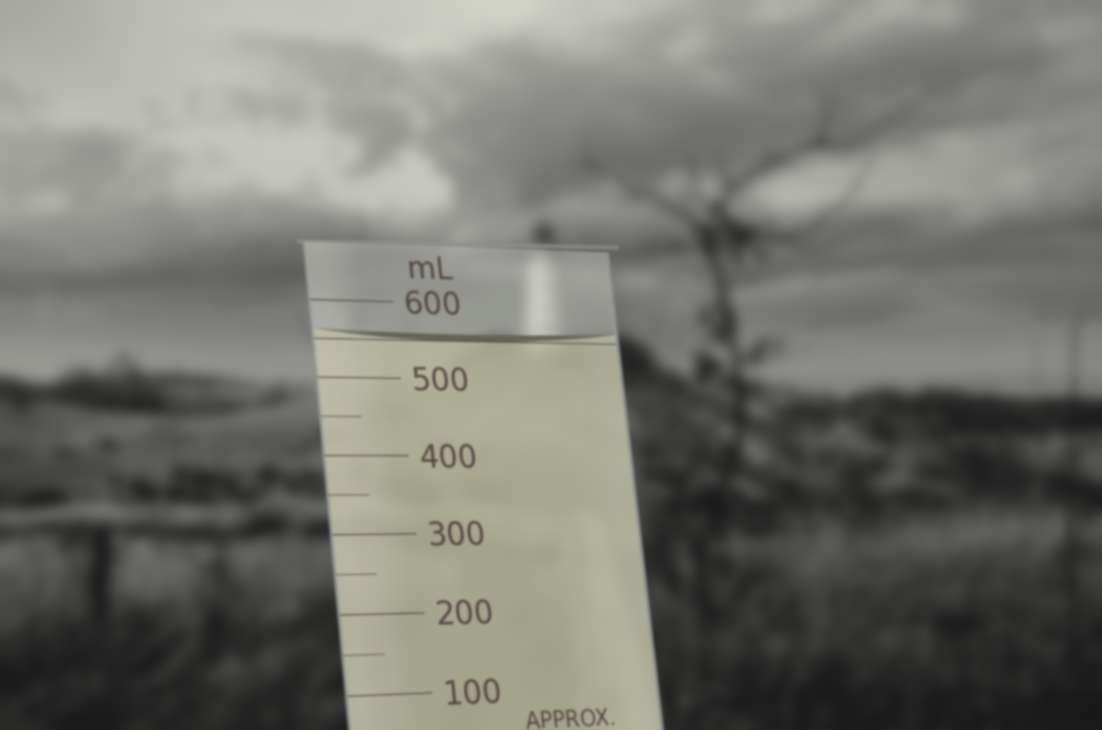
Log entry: 550 mL
